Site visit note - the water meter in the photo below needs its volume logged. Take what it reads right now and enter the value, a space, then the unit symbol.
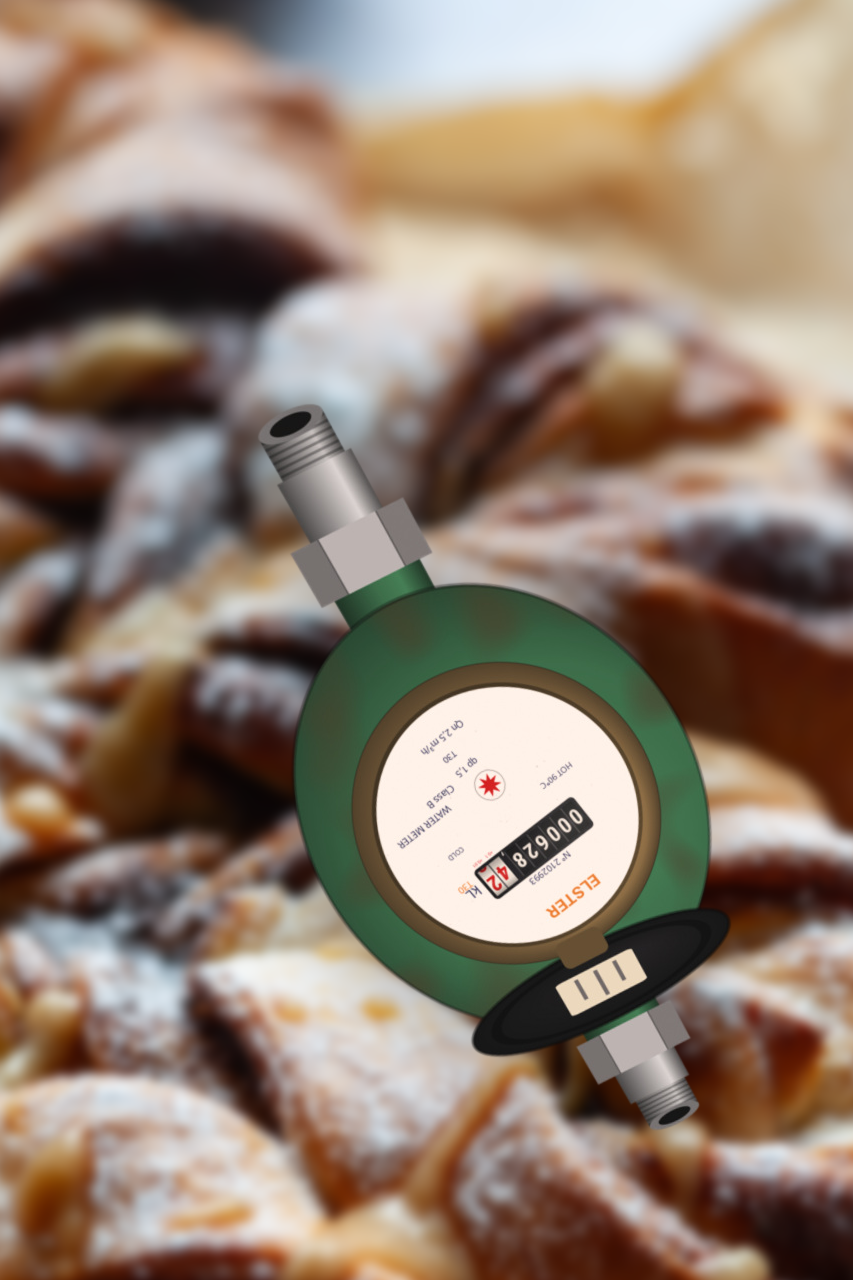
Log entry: 628.42 kL
